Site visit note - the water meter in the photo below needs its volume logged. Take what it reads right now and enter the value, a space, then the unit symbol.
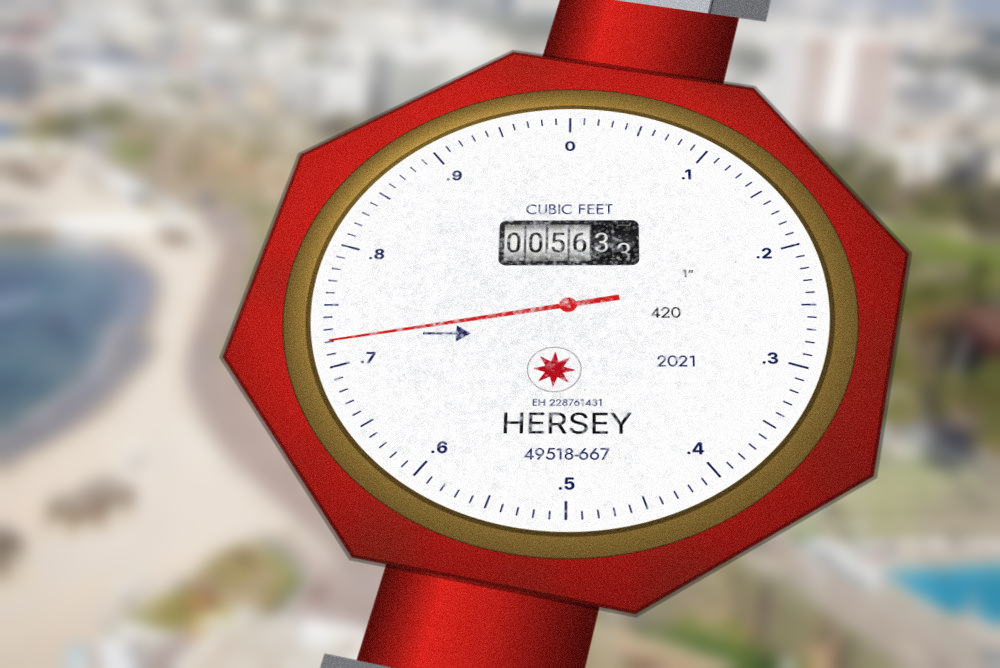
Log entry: 5632.72 ft³
